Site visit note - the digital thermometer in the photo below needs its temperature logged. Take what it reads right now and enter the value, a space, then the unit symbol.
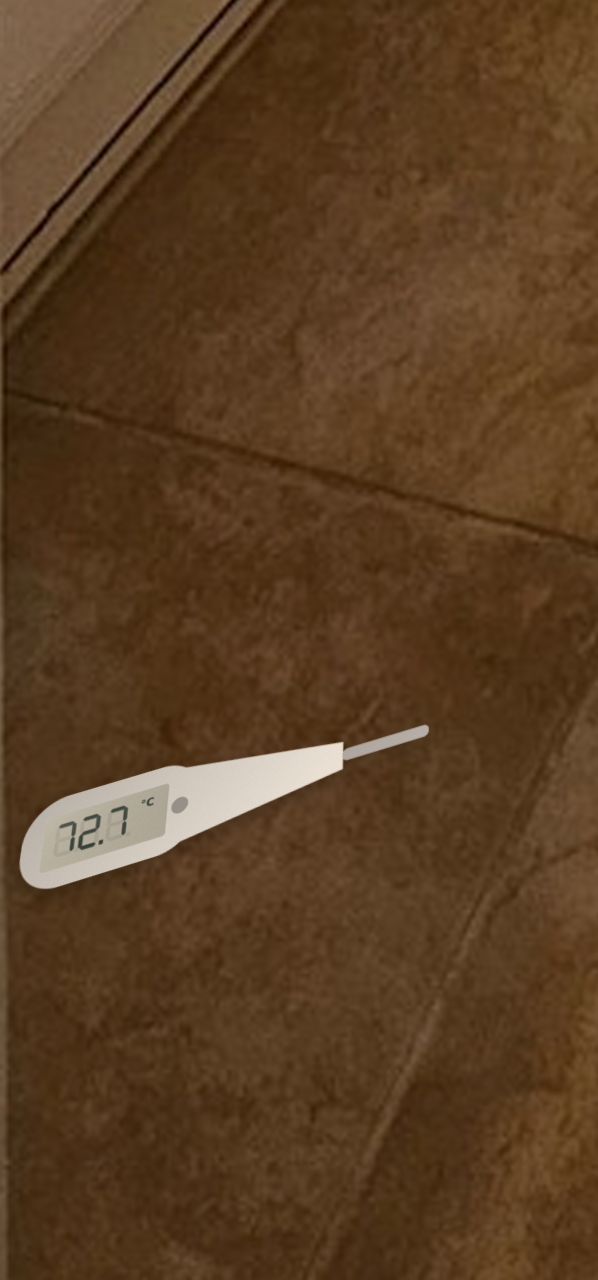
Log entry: 72.7 °C
